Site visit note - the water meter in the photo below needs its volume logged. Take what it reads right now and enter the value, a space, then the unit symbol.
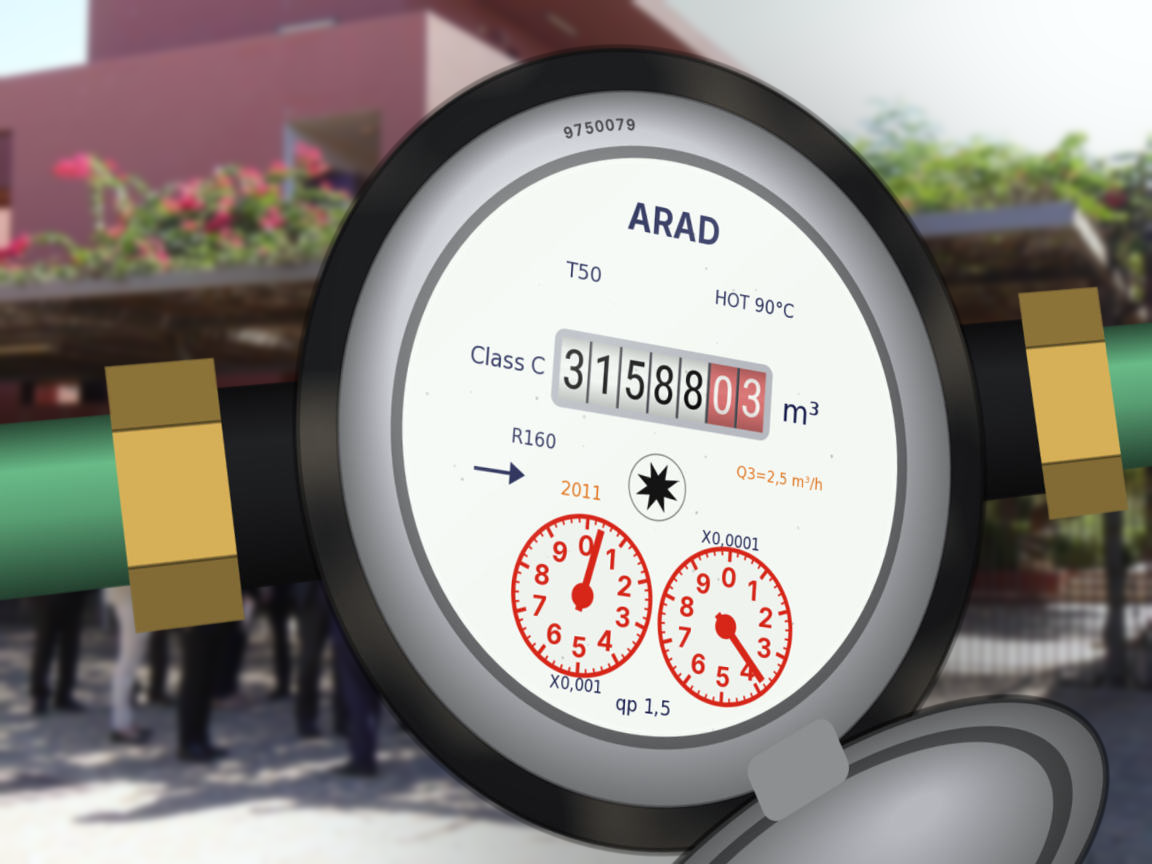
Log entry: 31588.0303 m³
